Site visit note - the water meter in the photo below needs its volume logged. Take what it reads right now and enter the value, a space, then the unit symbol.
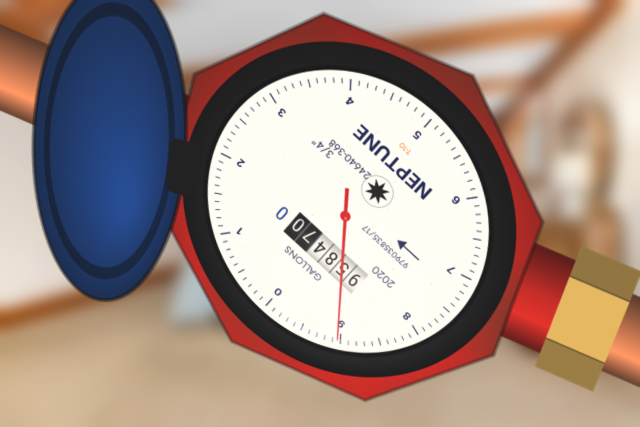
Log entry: 9584699.0 gal
